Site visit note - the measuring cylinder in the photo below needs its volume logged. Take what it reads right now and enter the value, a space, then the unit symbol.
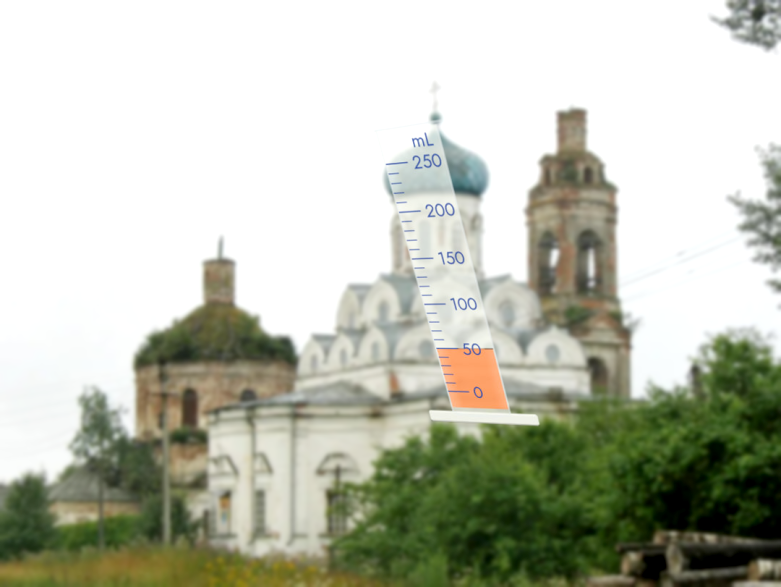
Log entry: 50 mL
